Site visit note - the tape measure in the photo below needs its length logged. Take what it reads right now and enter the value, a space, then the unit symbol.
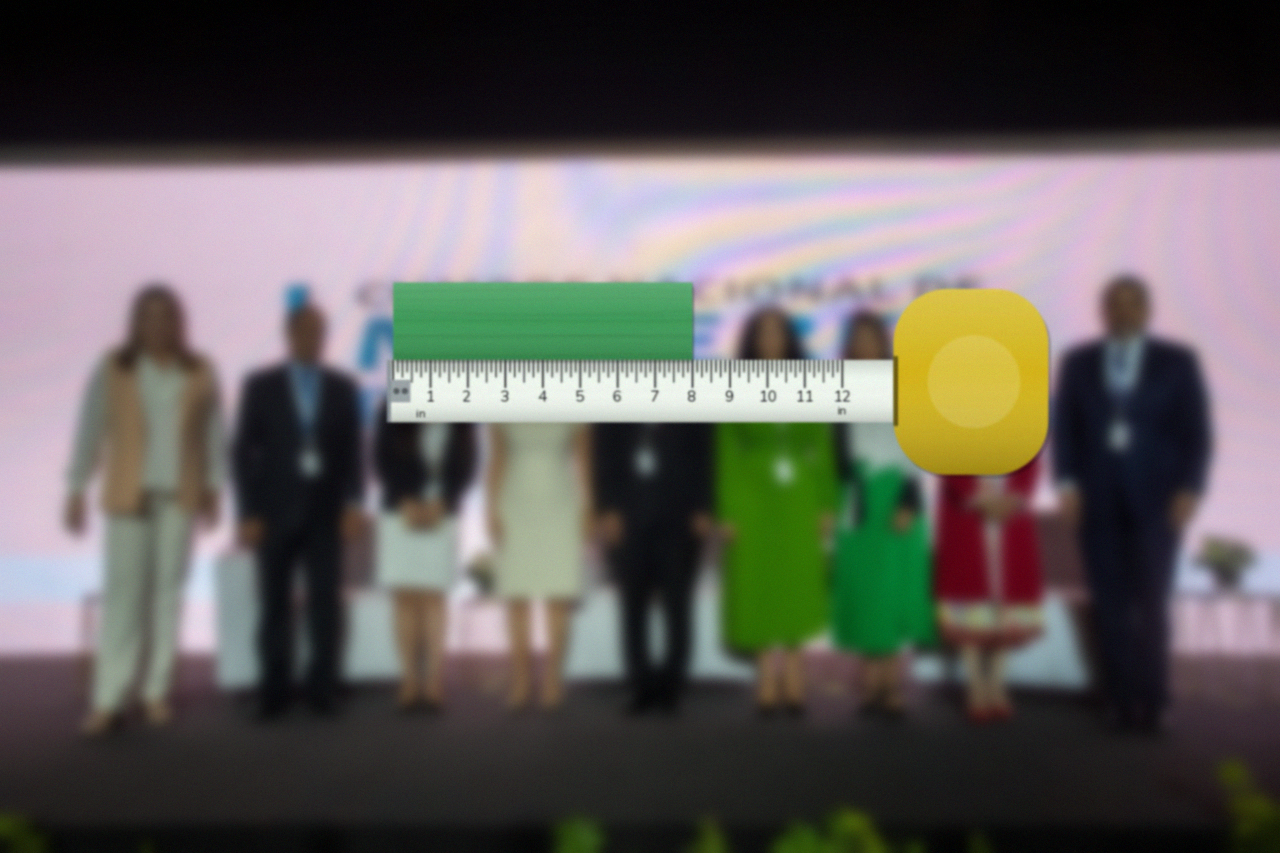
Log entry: 8 in
